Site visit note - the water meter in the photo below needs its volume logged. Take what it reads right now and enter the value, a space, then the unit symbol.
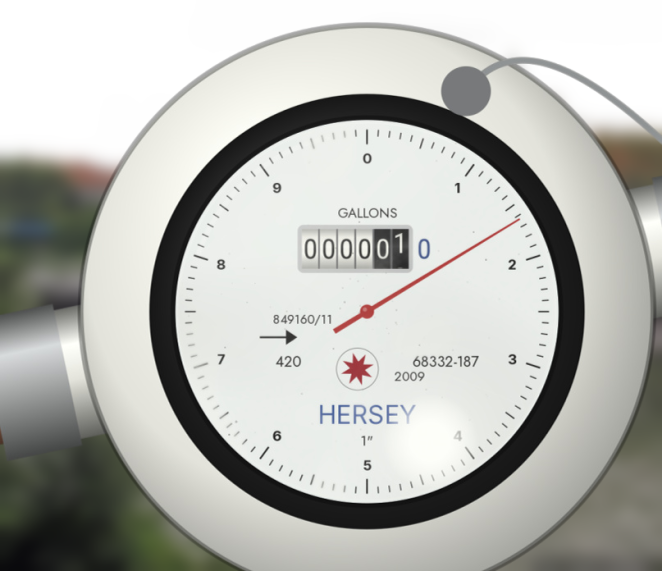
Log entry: 11.6 gal
